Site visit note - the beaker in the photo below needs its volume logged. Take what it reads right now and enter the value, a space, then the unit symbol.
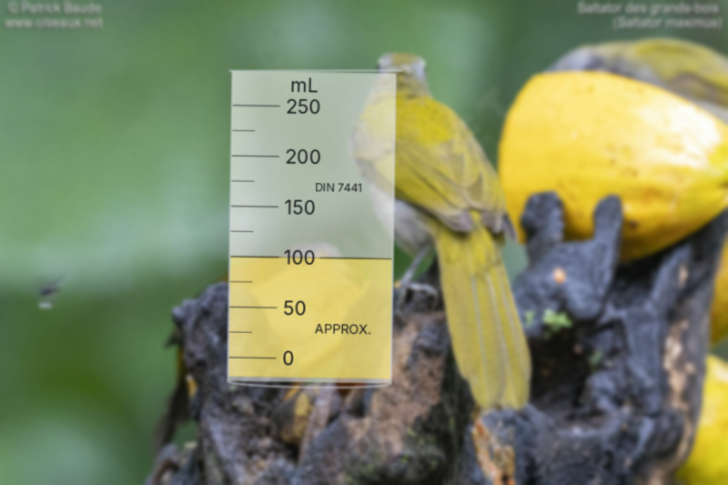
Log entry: 100 mL
